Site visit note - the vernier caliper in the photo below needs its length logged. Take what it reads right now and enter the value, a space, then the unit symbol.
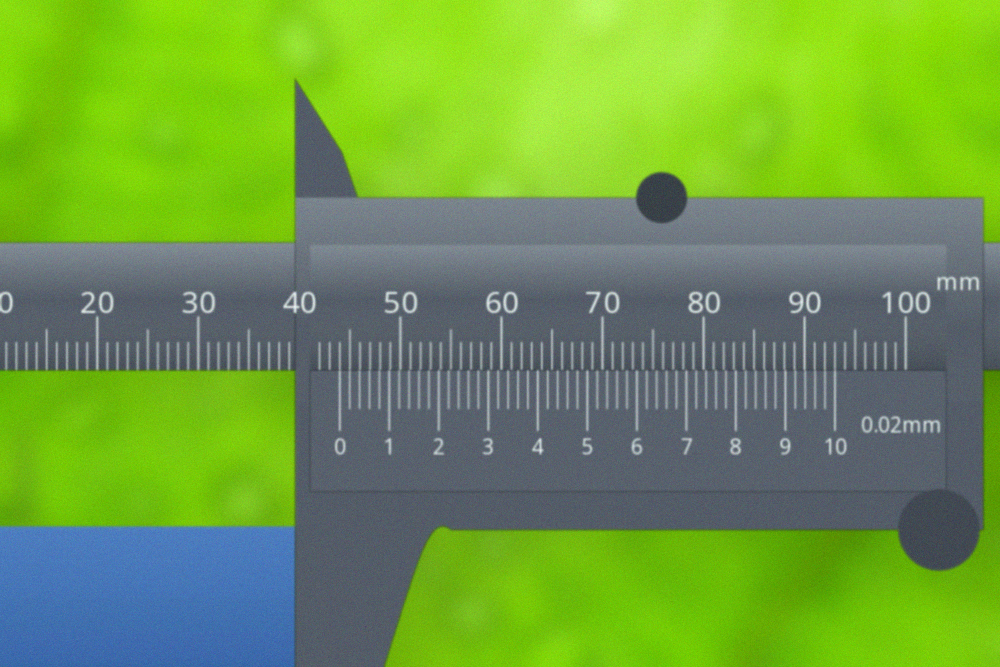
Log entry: 44.0 mm
